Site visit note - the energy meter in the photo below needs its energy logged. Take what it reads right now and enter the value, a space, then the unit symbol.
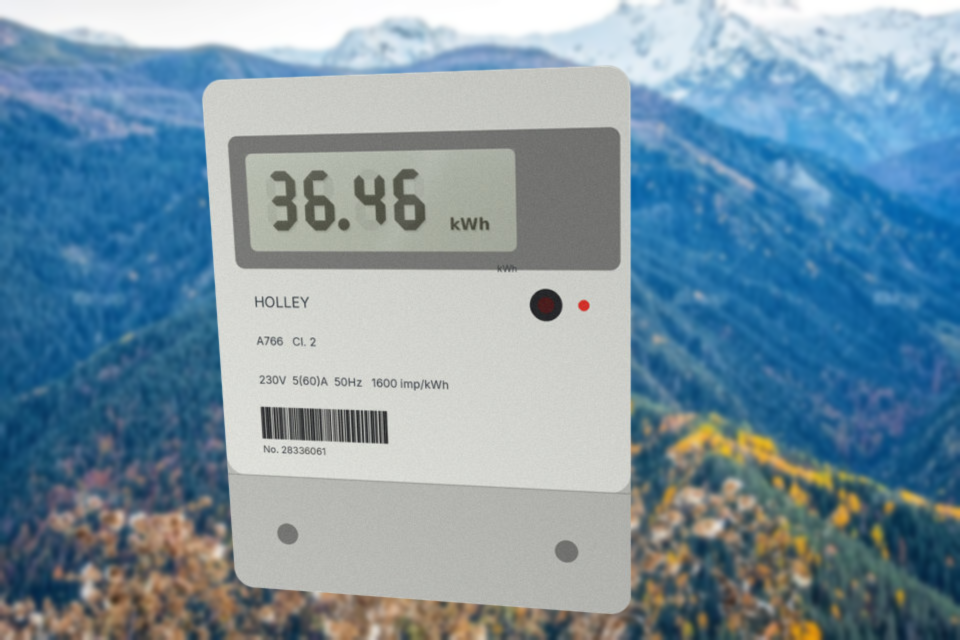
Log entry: 36.46 kWh
